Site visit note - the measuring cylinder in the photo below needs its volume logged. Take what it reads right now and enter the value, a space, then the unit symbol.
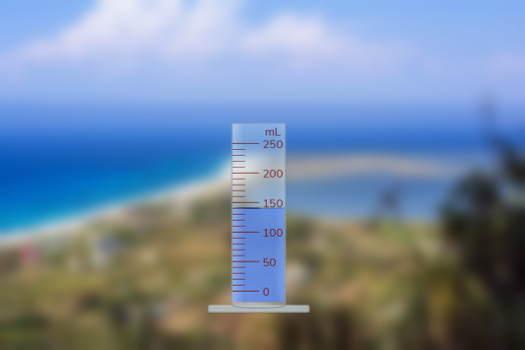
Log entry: 140 mL
